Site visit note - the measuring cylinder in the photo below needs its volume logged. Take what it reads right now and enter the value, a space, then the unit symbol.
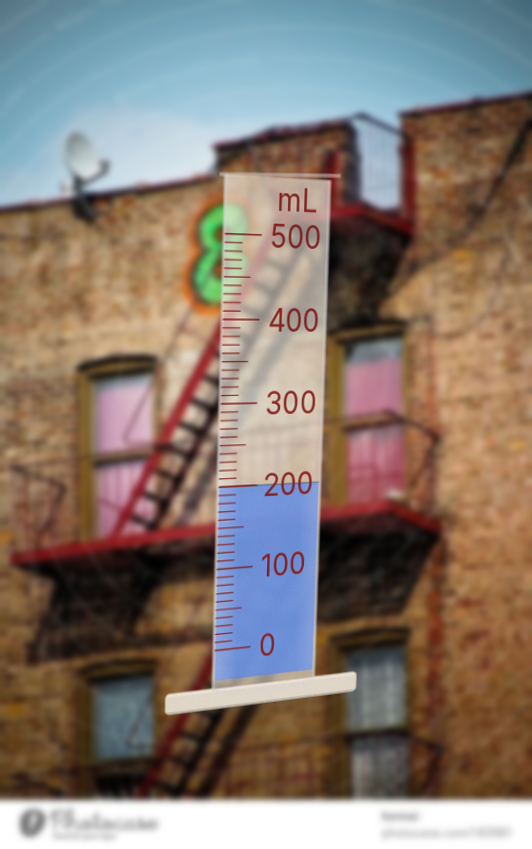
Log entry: 200 mL
